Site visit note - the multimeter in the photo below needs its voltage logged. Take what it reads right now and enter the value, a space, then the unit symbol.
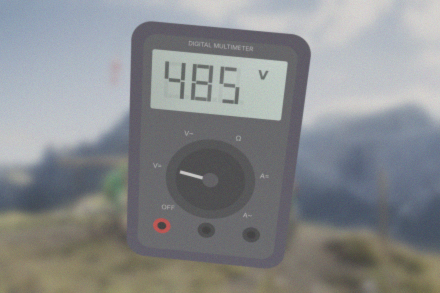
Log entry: 485 V
